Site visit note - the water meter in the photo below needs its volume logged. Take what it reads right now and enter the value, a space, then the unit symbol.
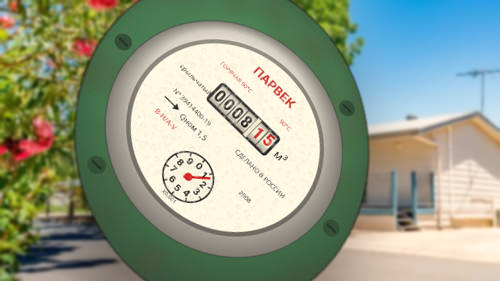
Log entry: 8.151 m³
